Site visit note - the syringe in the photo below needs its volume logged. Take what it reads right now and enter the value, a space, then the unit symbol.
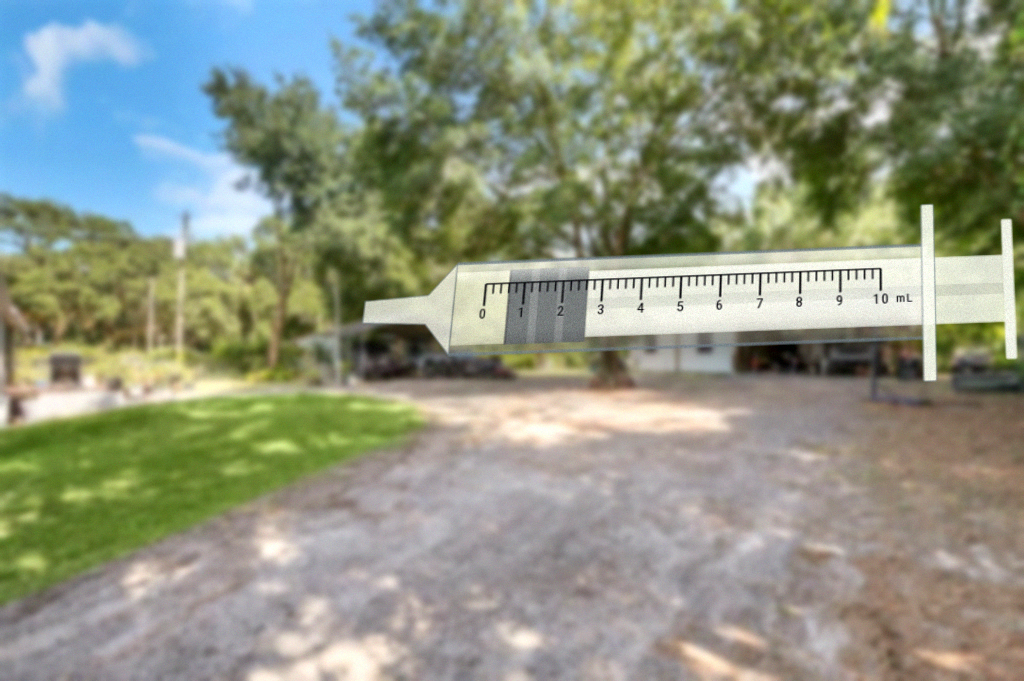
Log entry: 0.6 mL
